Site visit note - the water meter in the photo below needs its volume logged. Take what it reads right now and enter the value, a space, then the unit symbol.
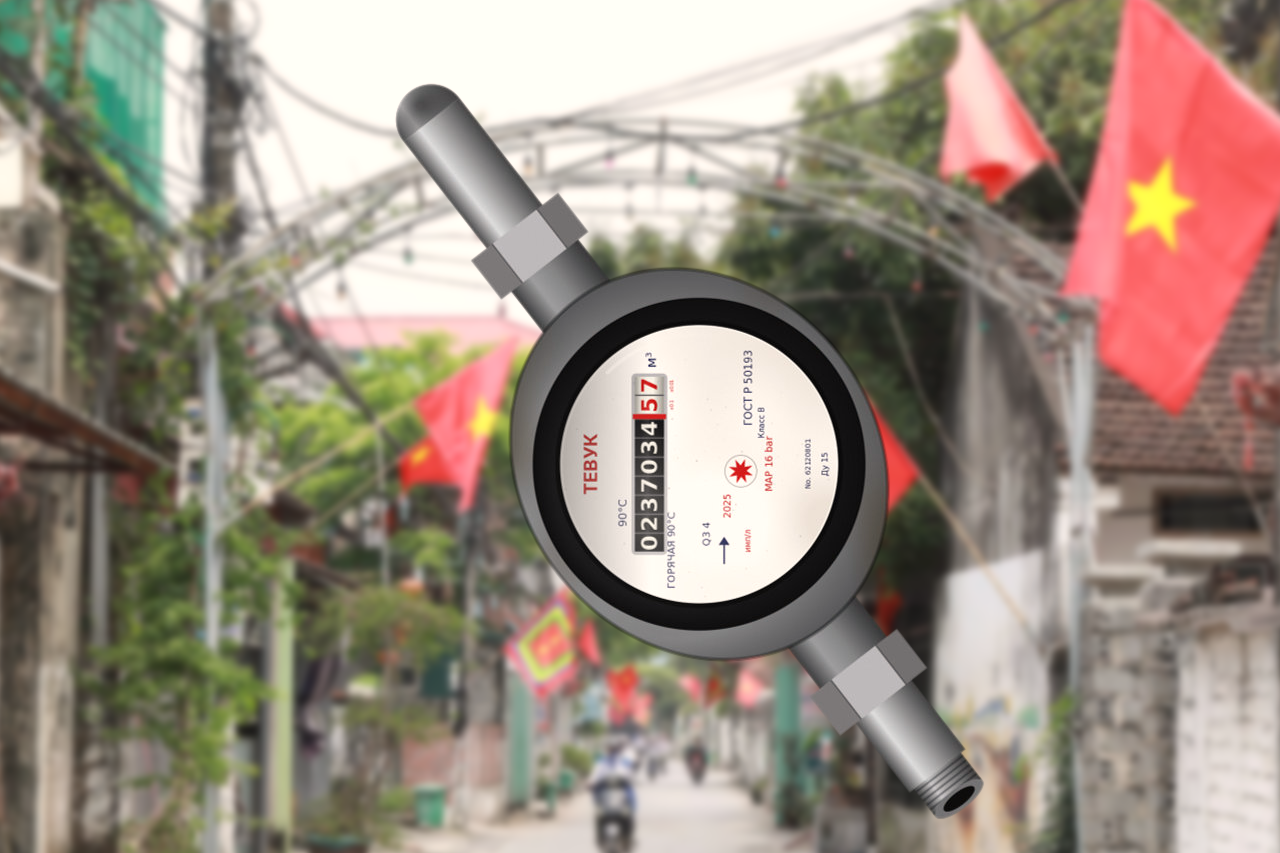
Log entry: 237034.57 m³
